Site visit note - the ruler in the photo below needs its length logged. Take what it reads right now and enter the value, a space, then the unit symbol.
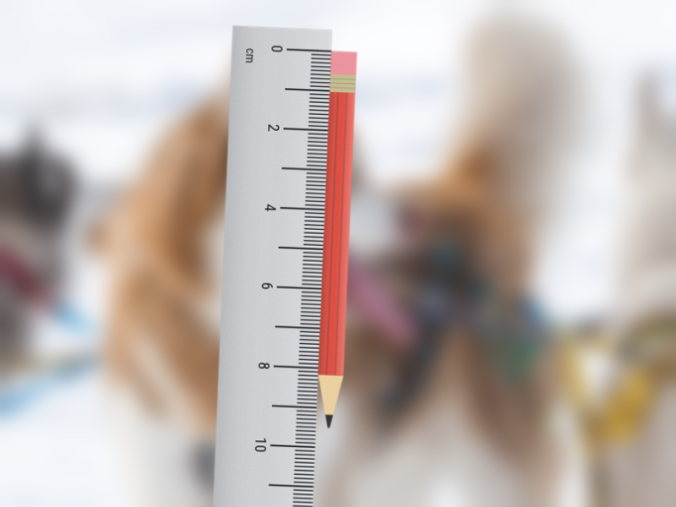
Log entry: 9.5 cm
